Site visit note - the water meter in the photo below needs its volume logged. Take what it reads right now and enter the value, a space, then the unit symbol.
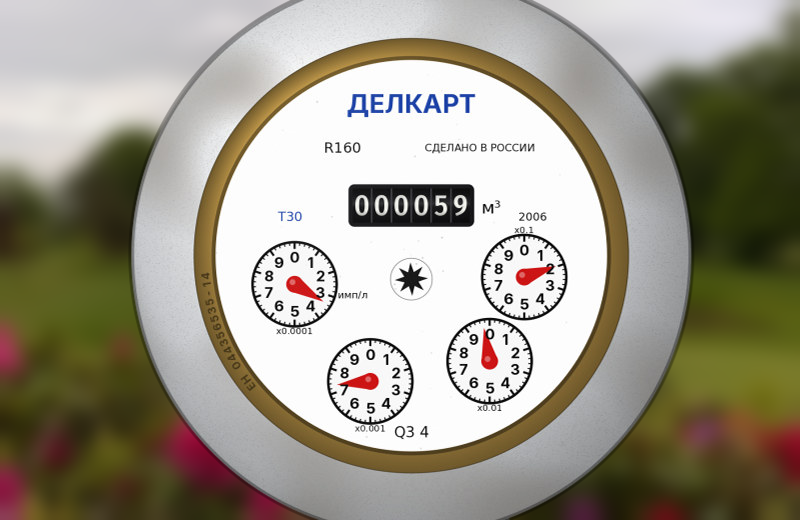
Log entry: 59.1973 m³
